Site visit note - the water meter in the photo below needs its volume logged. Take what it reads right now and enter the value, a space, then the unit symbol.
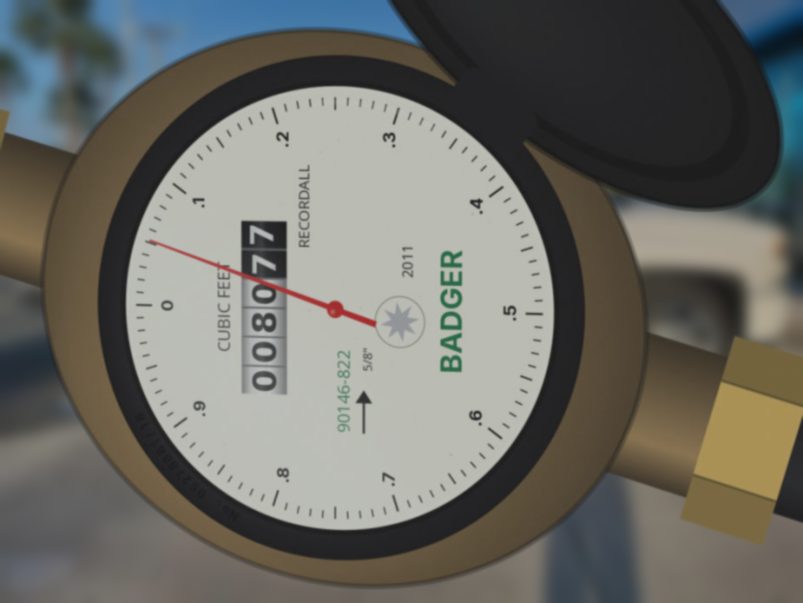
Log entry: 8077.05 ft³
